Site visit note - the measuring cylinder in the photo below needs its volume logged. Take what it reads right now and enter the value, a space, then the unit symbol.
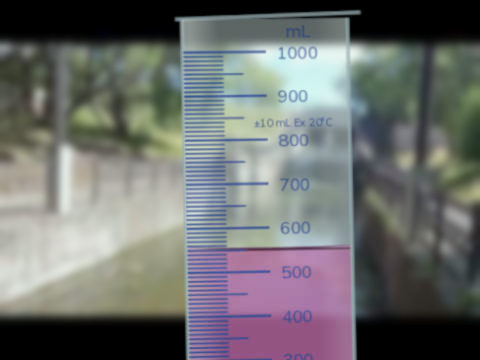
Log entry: 550 mL
